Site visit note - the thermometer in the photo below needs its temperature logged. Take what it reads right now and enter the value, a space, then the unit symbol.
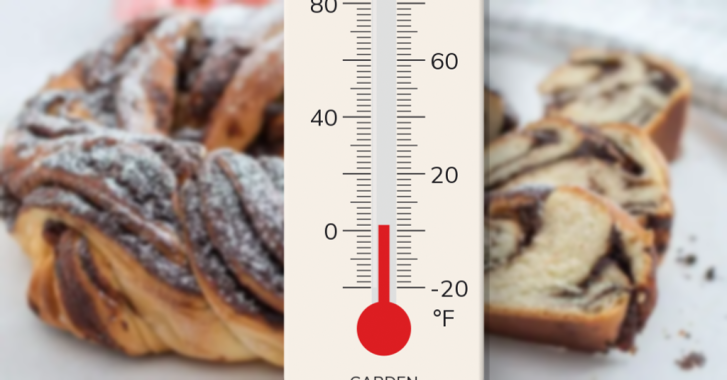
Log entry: 2 °F
